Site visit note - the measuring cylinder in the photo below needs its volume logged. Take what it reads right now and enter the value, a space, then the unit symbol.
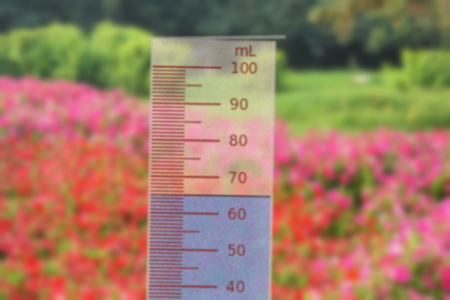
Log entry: 65 mL
